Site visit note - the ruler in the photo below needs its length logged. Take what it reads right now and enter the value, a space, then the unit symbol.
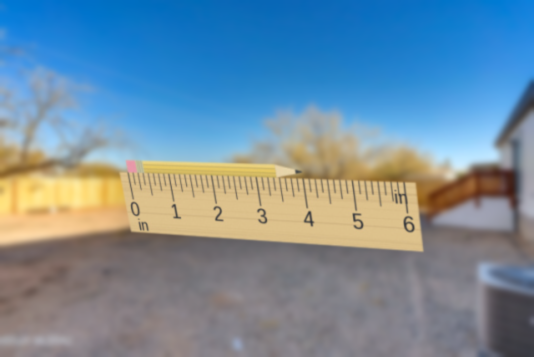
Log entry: 4 in
